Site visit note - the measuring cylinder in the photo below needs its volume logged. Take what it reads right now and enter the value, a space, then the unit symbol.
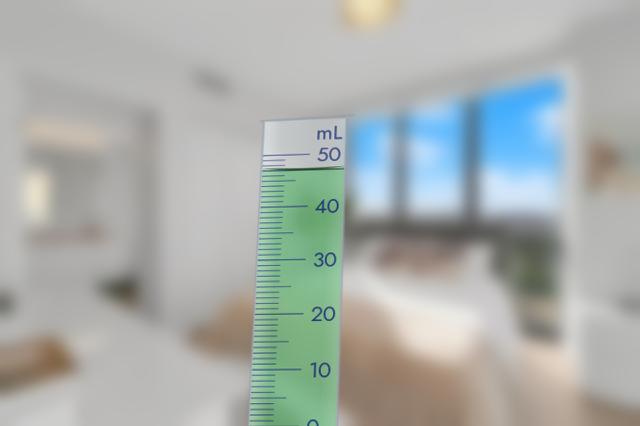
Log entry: 47 mL
